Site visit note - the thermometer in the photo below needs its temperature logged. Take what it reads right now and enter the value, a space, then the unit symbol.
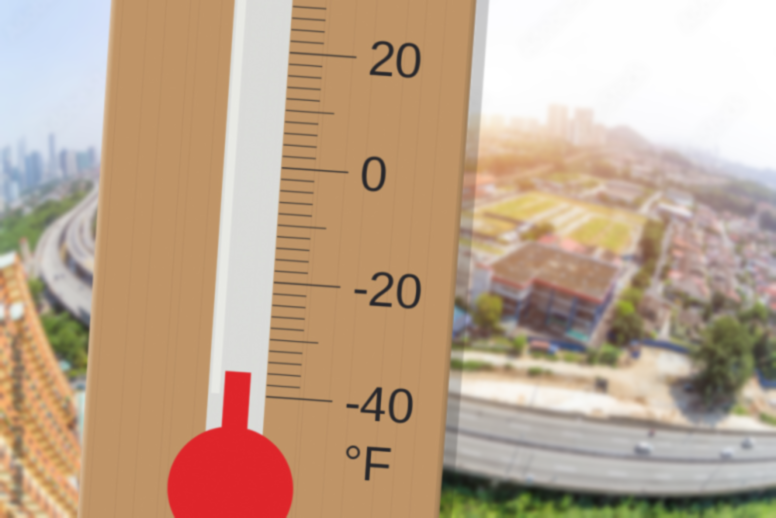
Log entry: -36 °F
